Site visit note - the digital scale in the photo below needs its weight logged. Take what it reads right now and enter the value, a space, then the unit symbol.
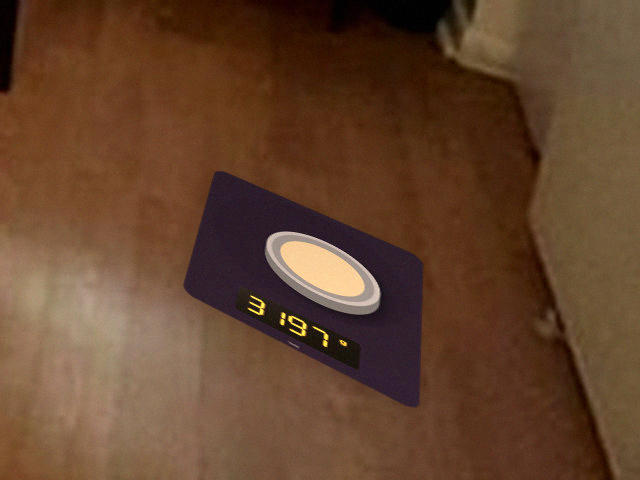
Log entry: 3197 g
